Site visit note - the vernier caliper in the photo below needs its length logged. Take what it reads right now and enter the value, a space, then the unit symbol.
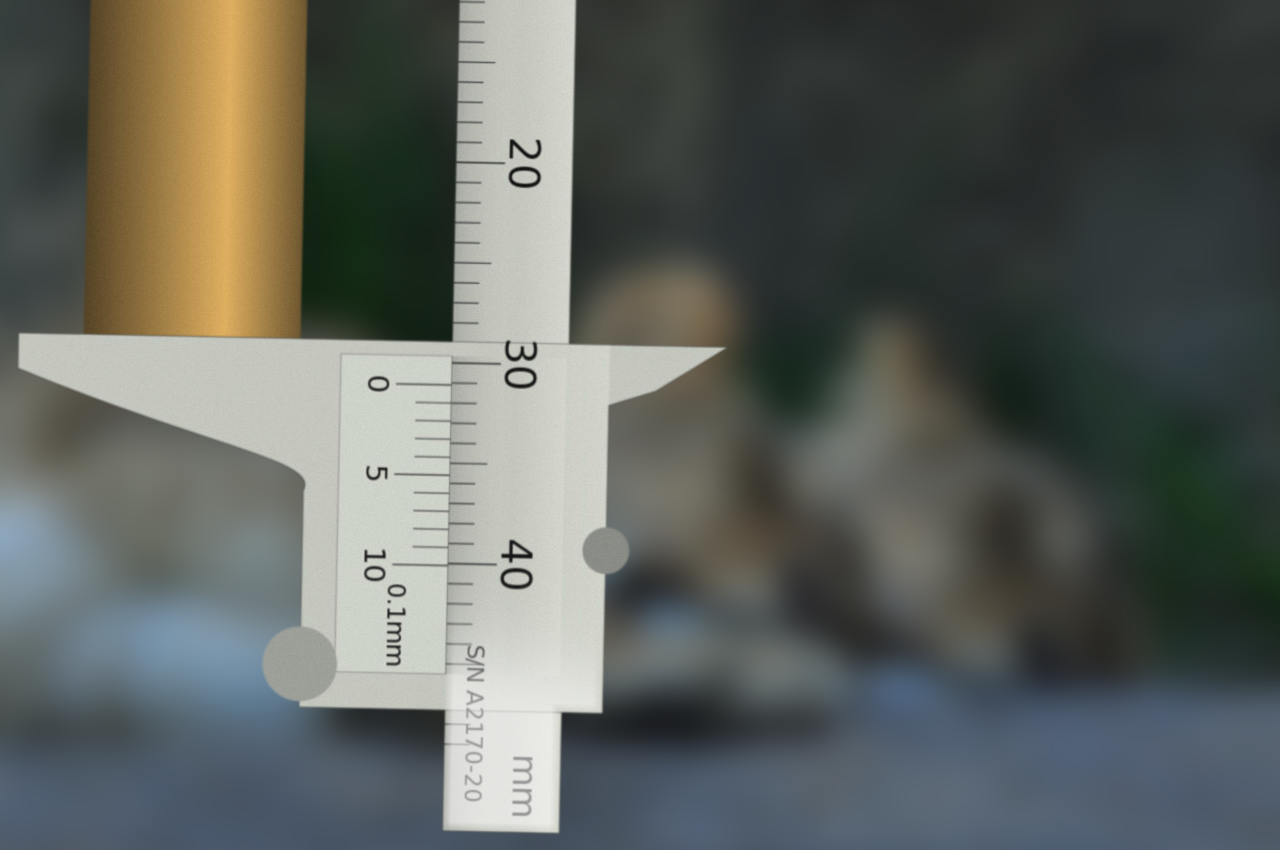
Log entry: 31.1 mm
